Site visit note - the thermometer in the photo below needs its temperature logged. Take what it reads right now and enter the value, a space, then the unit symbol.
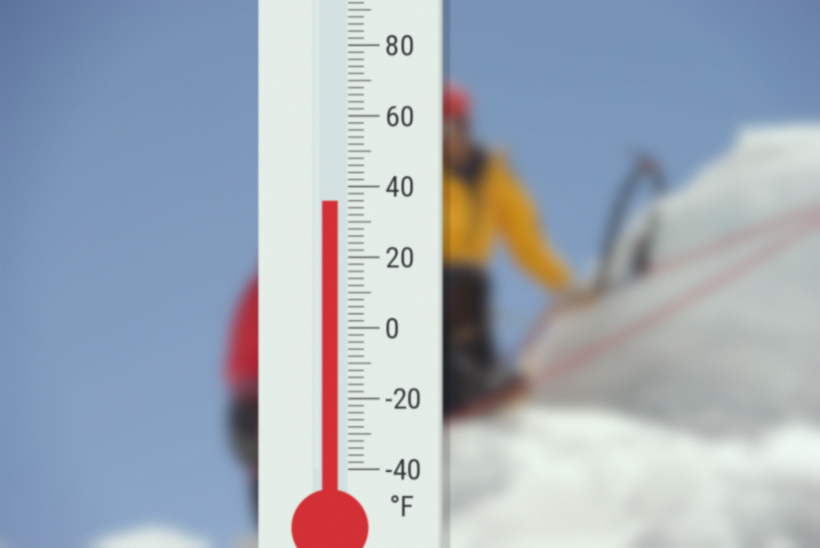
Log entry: 36 °F
